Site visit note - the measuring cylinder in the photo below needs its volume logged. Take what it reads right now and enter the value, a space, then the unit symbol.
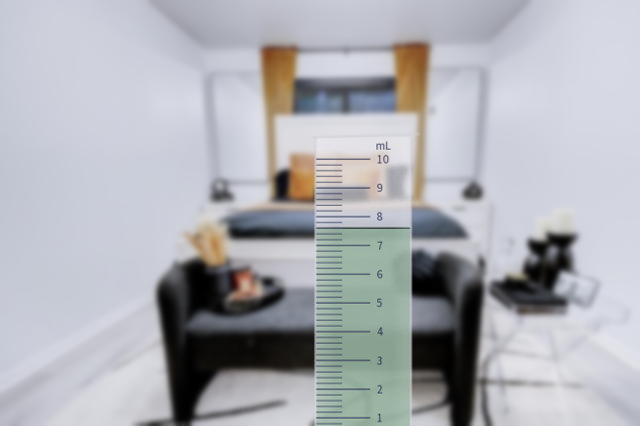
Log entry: 7.6 mL
